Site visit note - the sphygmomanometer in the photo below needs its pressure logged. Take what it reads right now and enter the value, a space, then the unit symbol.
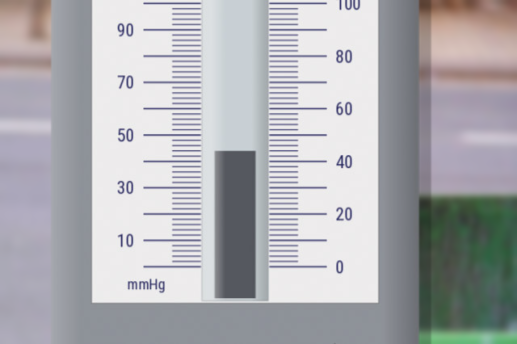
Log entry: 44 mmHg
